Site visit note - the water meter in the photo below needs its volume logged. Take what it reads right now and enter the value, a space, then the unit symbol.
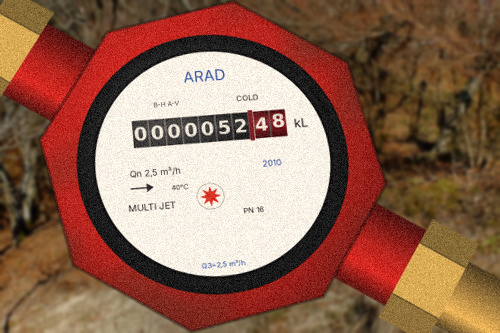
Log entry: 52.48 kL
